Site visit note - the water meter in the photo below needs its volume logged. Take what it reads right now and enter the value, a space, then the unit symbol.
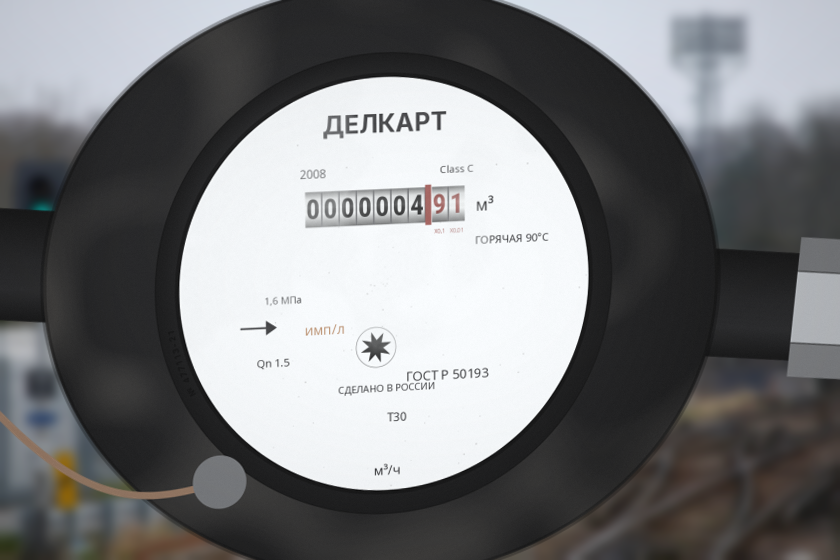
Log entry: 4.91 m³
